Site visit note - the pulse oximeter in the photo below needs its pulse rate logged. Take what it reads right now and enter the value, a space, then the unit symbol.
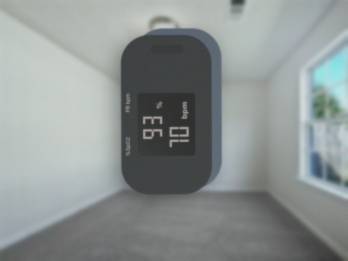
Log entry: 70 bpm
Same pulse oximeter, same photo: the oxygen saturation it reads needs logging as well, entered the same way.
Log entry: 93 %
